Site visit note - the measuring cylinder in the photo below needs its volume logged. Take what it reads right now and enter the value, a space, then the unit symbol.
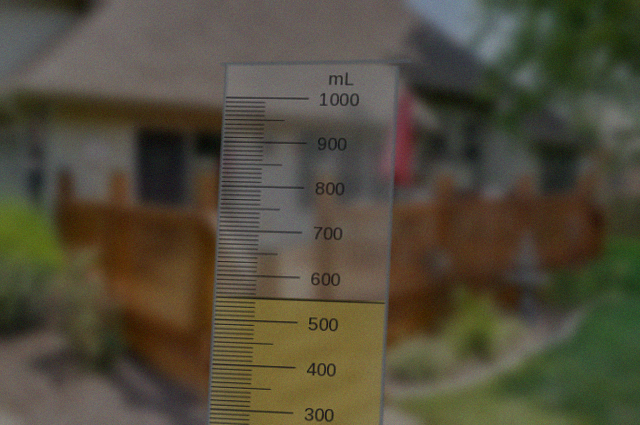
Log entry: 550 mL
